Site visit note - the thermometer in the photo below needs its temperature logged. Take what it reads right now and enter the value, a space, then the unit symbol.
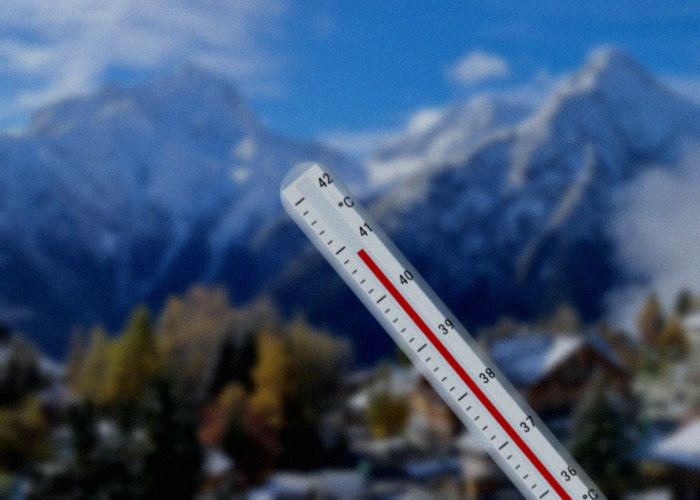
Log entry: 40.8 °C
